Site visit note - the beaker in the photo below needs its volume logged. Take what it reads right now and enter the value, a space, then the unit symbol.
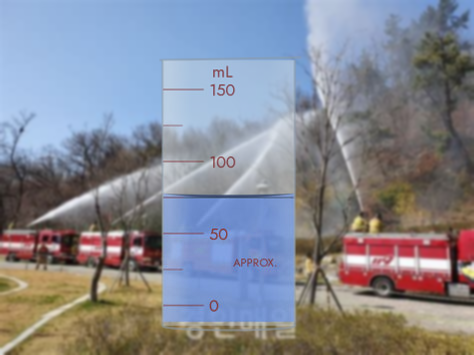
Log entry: 75 mL
